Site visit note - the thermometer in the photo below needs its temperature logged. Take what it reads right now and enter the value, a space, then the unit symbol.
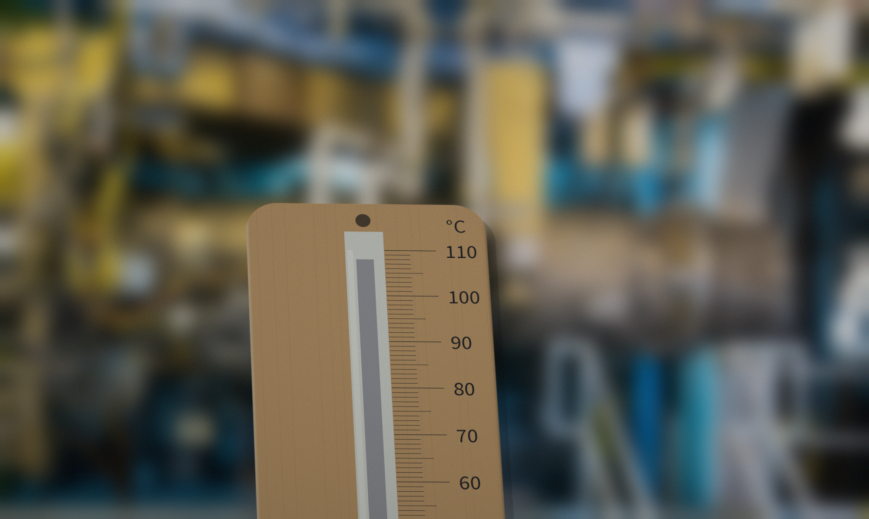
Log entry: 108 °C
